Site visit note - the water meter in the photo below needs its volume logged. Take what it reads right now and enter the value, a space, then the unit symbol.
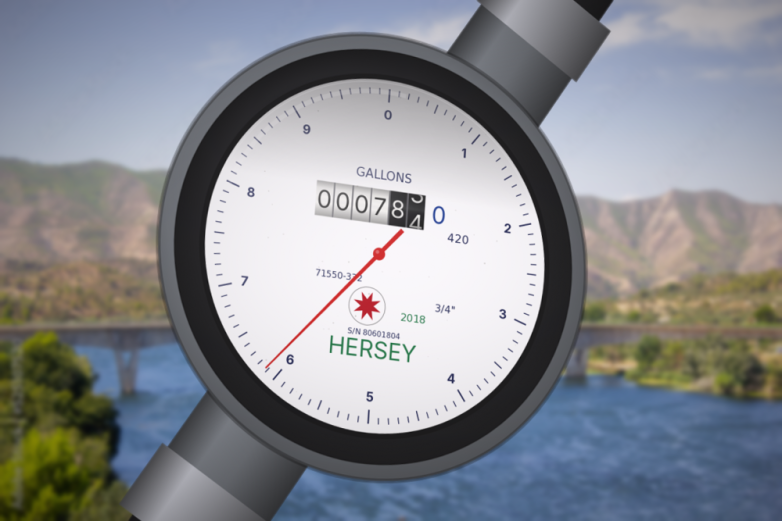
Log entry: 7836.1 gal
